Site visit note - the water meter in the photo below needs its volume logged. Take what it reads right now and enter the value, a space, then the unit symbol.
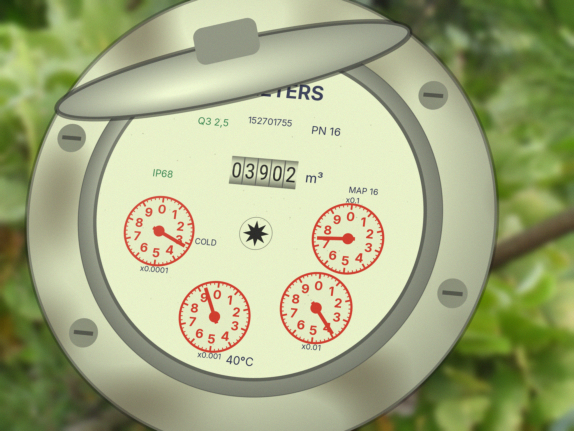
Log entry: 3902.7393 m³
